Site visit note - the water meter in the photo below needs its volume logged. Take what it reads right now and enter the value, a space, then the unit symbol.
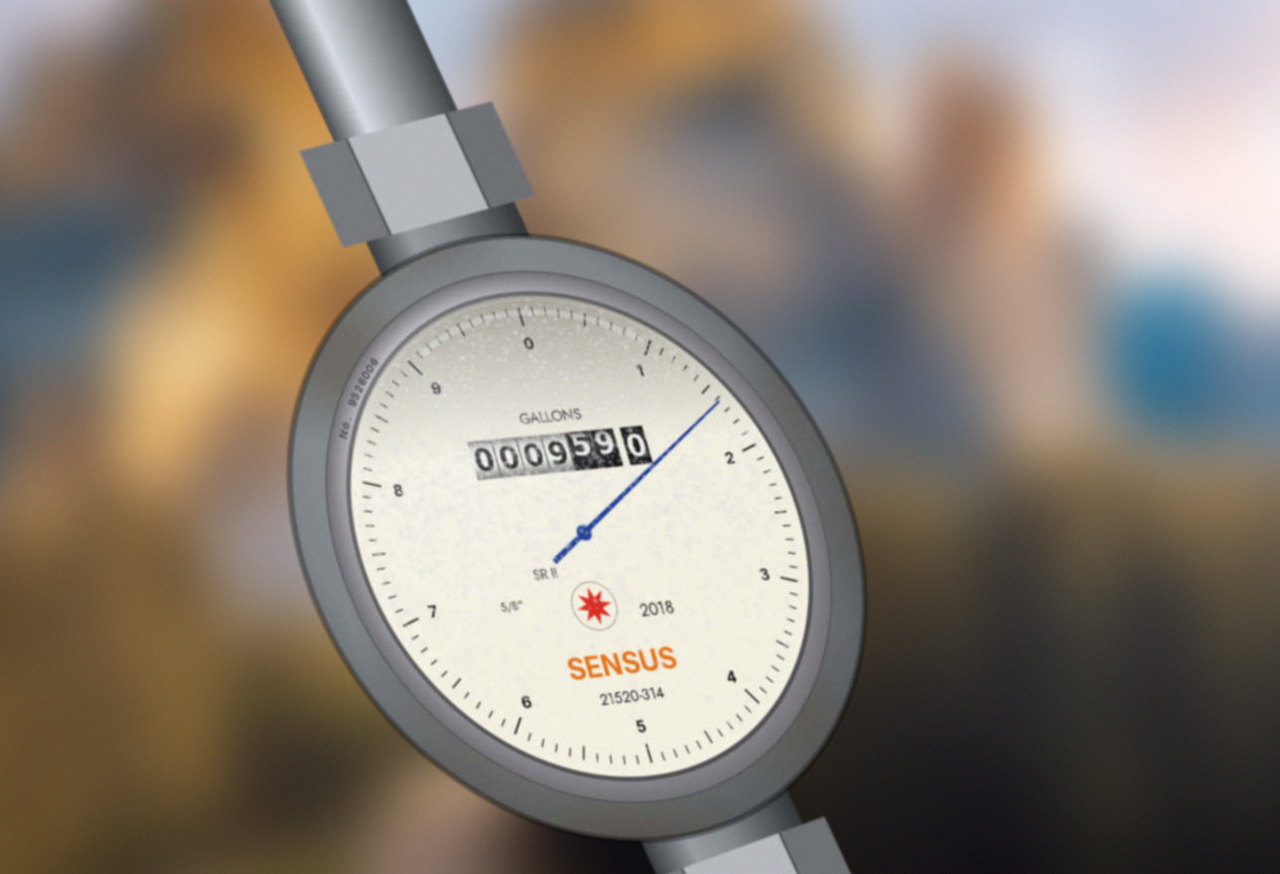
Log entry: 9591.6 gal
